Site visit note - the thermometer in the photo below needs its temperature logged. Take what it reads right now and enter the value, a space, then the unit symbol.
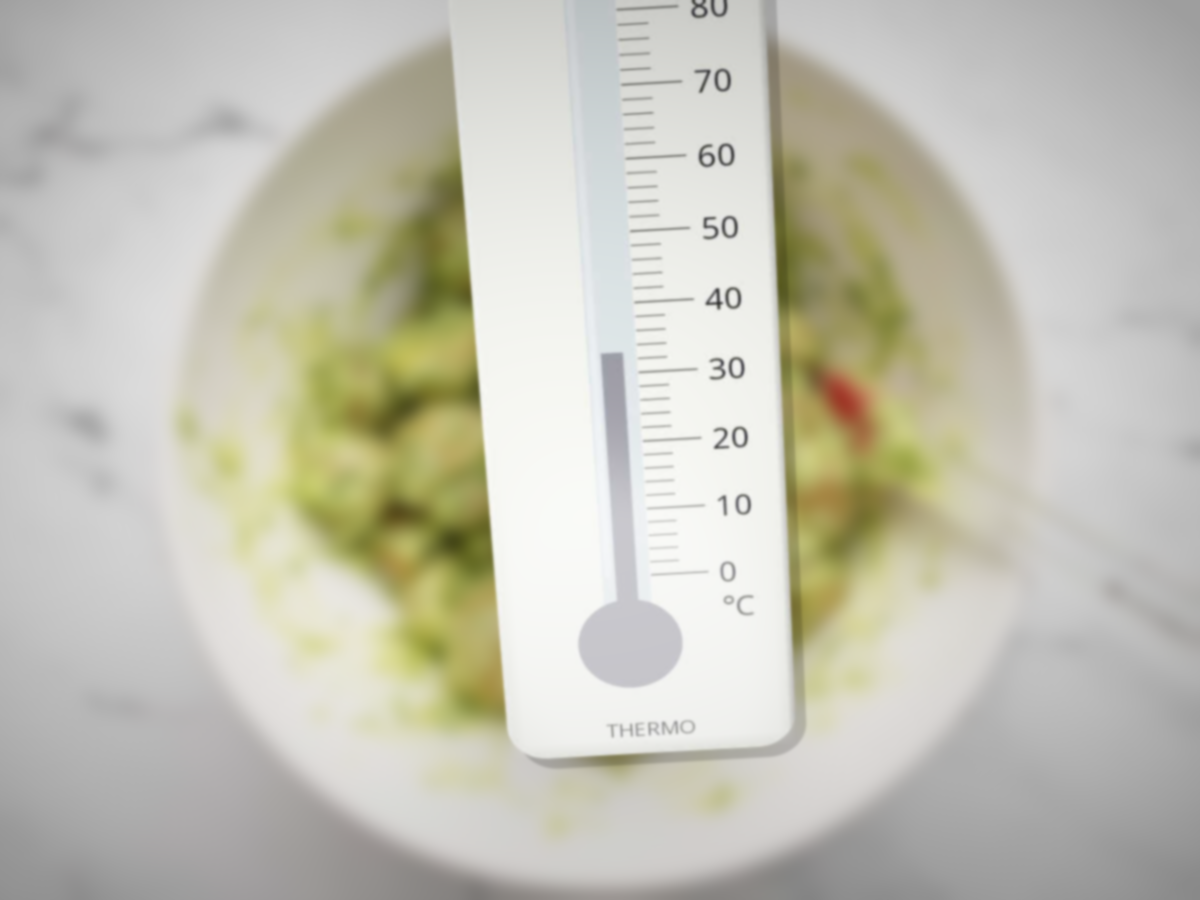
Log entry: 33 °C
